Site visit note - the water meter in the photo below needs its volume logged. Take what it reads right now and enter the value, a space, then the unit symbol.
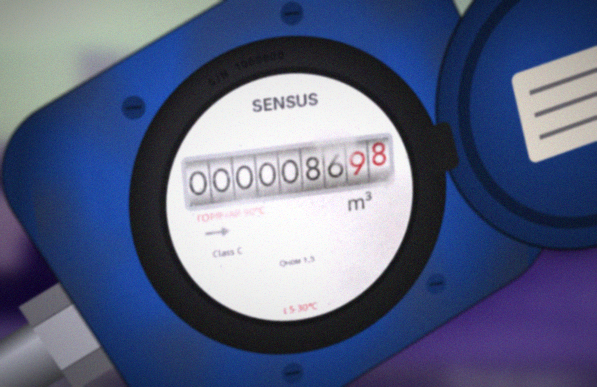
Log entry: 86.98 m³
